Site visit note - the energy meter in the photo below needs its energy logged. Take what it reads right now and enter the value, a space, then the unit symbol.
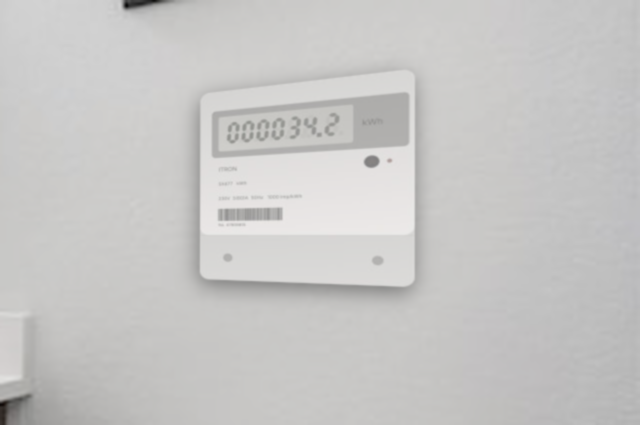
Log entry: 34.2 kWh
